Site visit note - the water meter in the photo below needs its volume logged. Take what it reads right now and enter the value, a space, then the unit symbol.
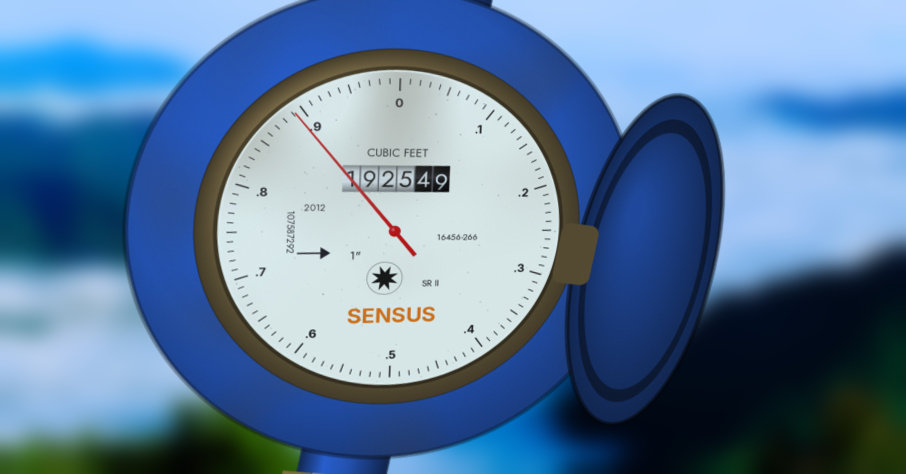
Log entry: 192548.89 ft³
